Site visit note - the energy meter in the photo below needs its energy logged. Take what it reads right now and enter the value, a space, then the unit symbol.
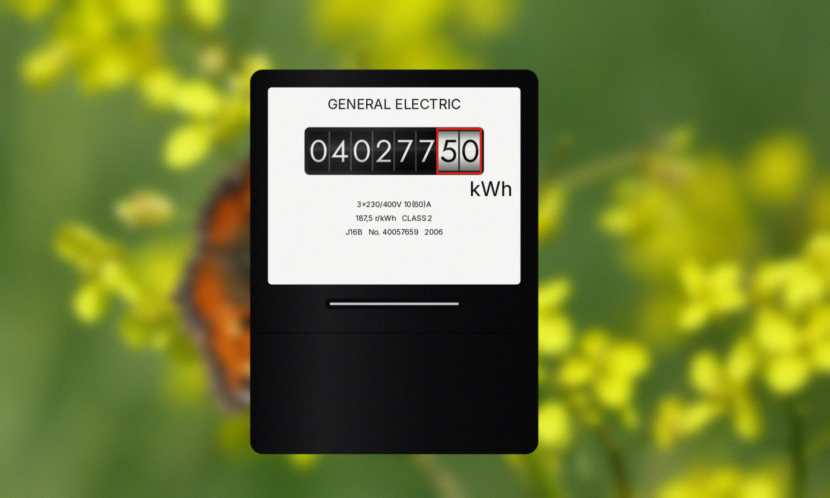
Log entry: 40277.50 kWh
